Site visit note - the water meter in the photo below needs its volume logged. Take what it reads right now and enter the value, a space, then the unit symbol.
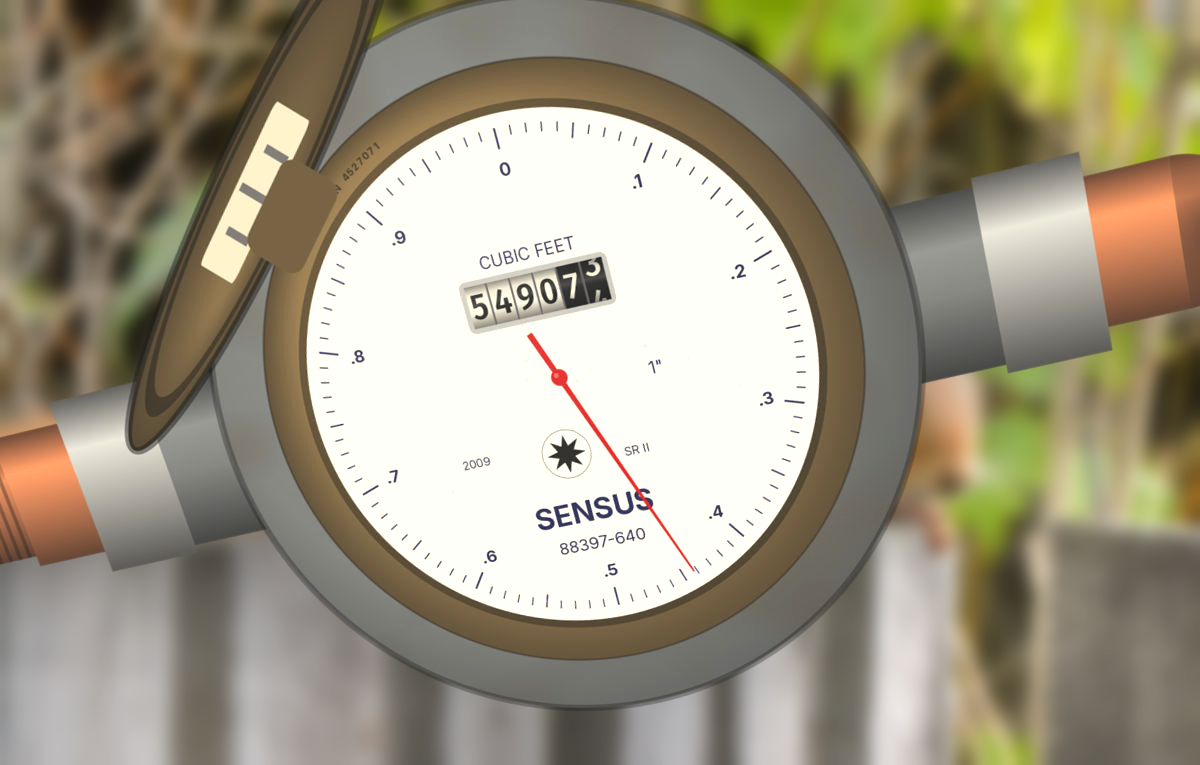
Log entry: 549073.44 ft³
